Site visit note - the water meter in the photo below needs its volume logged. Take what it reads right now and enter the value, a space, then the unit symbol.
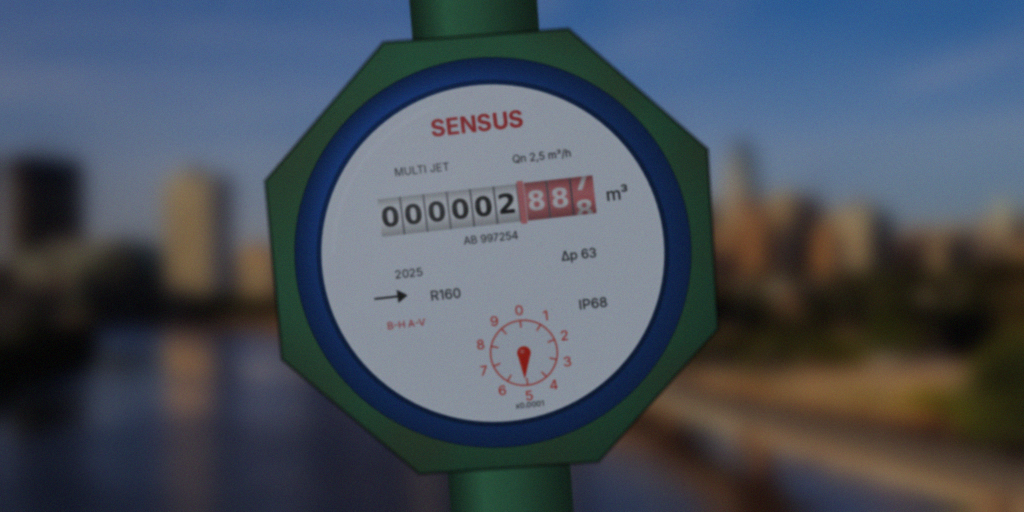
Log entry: 2.8875 m³
